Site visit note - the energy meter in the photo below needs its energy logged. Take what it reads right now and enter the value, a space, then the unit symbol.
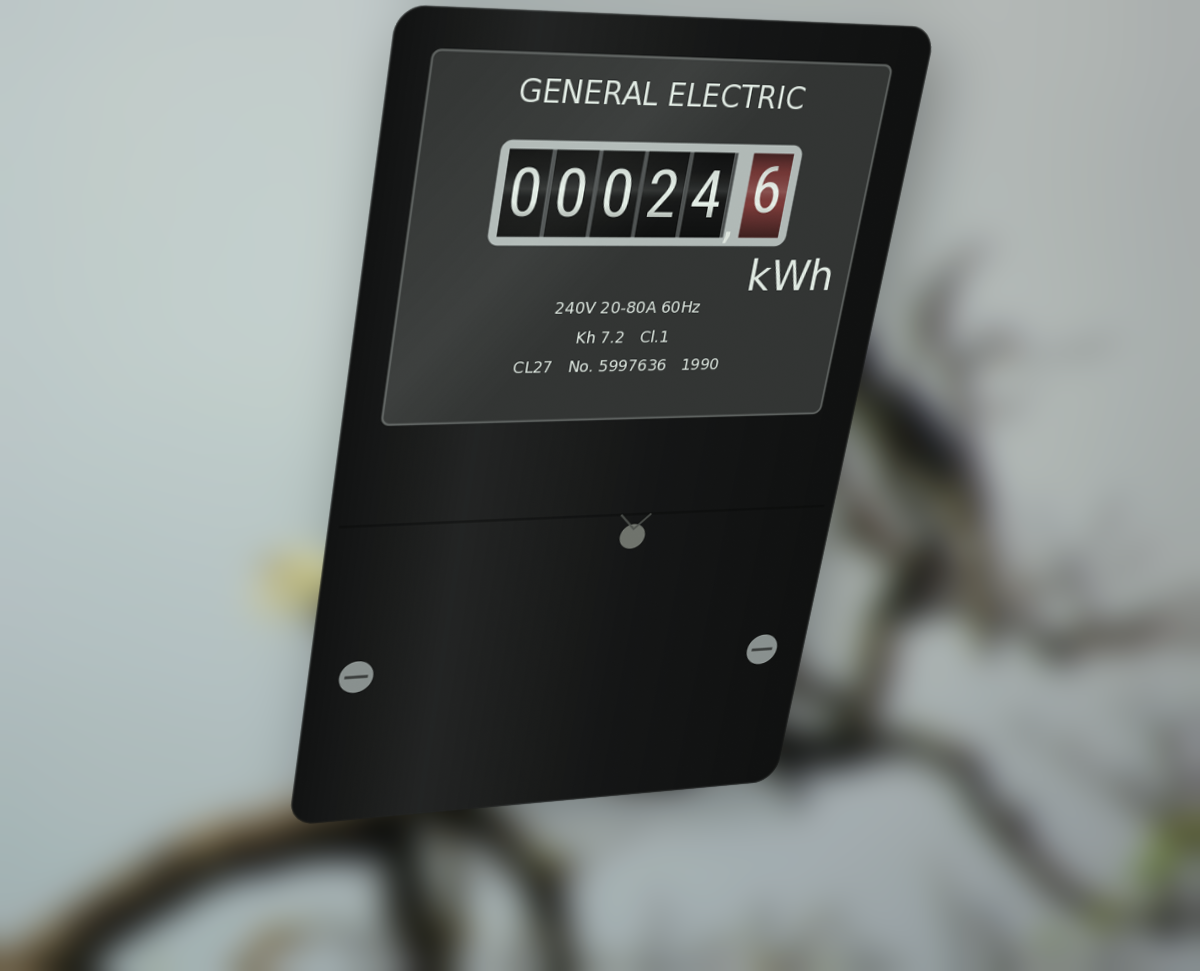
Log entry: 24.6 kWh
